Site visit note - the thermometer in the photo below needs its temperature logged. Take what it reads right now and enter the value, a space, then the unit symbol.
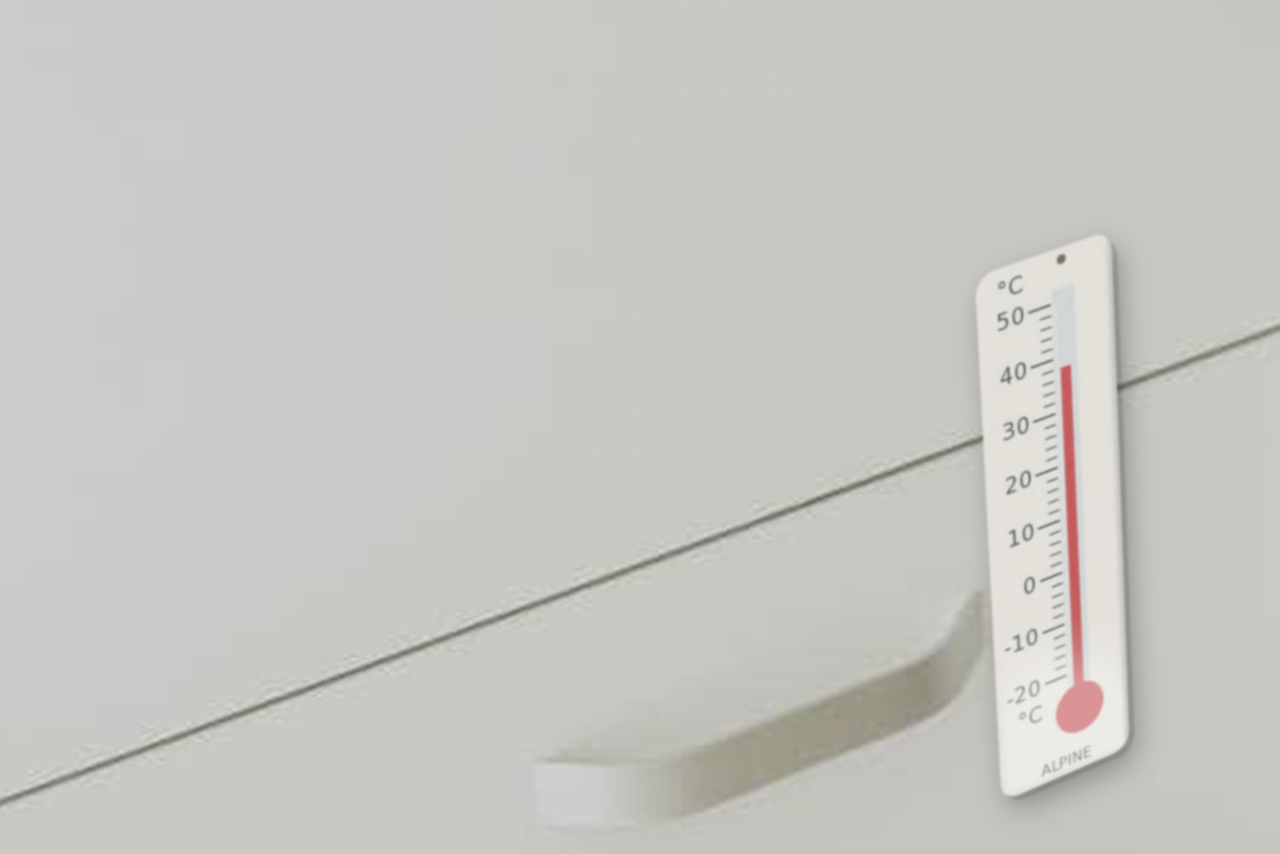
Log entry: 38 °C
